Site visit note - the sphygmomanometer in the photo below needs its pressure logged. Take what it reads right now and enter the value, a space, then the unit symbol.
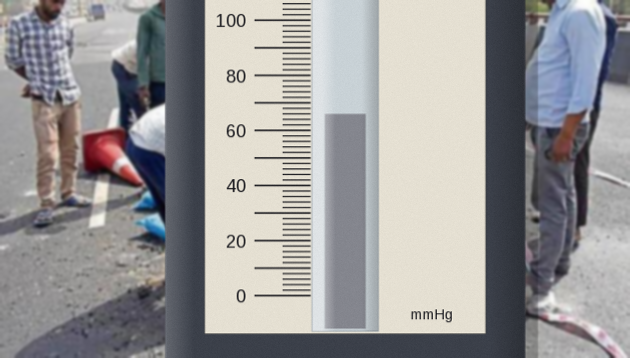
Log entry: 66 mmHg
